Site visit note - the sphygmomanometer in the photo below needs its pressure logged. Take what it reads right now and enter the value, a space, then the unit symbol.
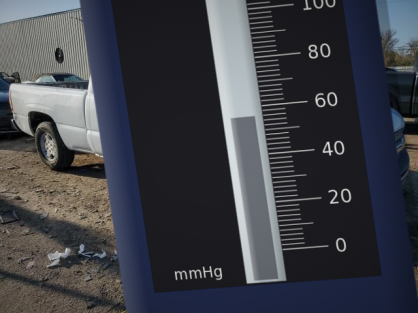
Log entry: 56 mmHg
